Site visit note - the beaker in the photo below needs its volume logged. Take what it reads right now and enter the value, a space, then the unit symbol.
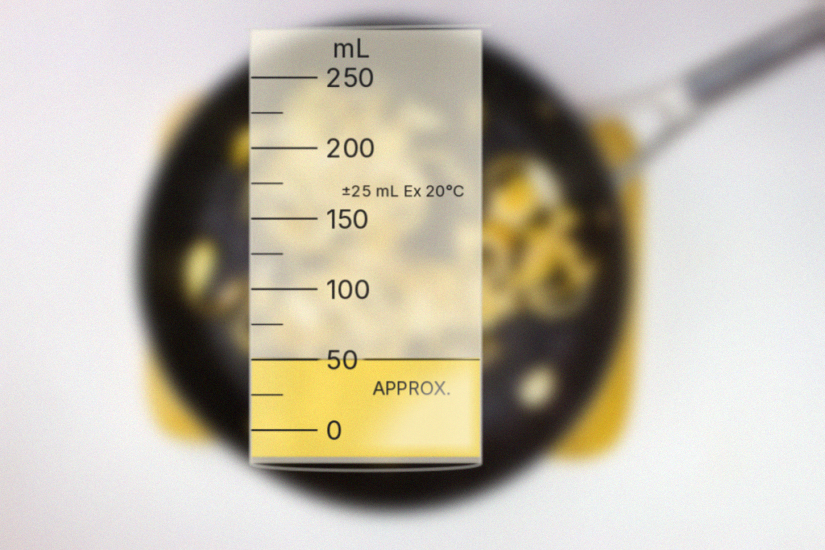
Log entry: 50 mL
